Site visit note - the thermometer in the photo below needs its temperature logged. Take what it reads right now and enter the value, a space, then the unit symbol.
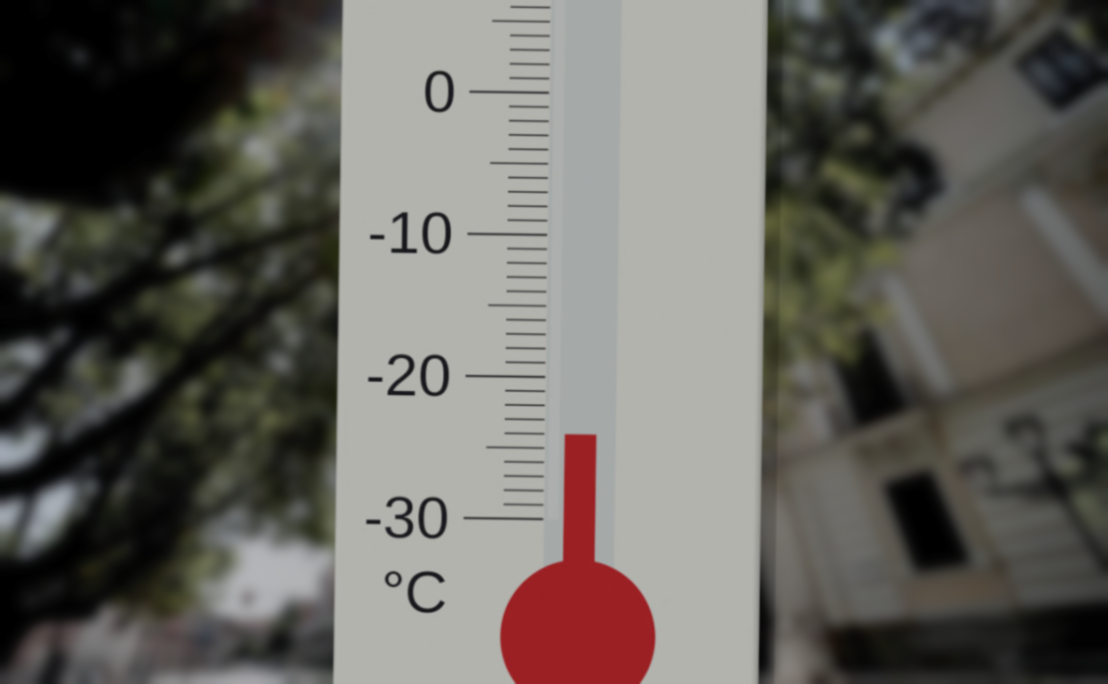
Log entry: -24 °C
